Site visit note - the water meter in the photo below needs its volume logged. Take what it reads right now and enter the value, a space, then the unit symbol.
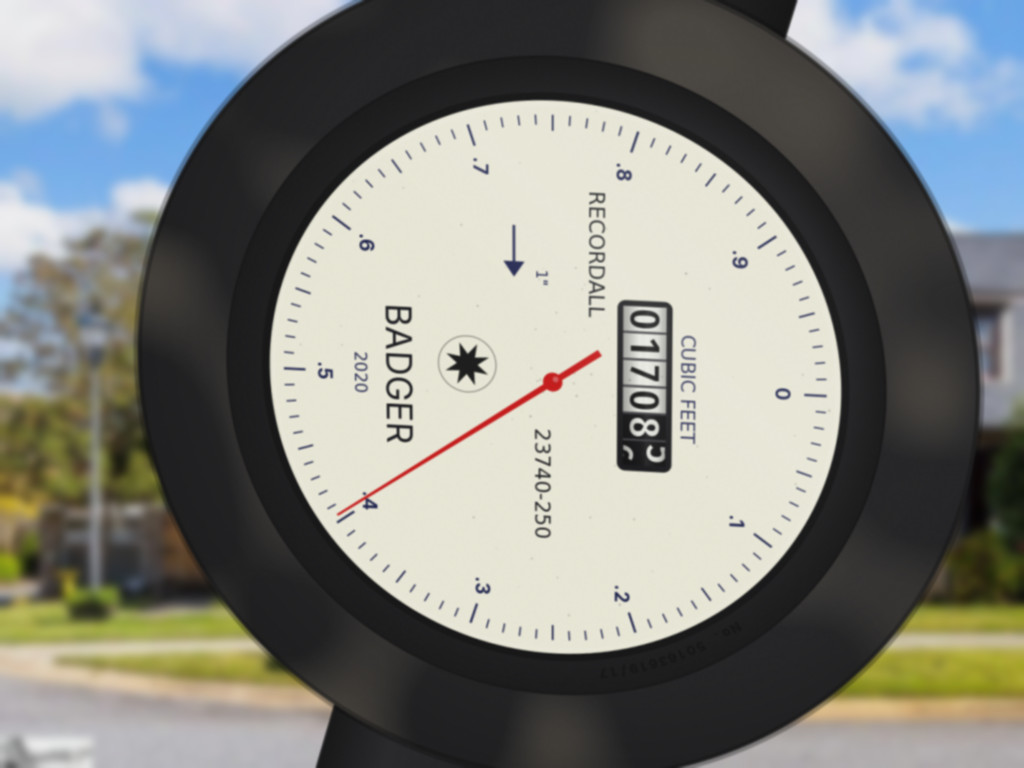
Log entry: 17085.40 ft³
